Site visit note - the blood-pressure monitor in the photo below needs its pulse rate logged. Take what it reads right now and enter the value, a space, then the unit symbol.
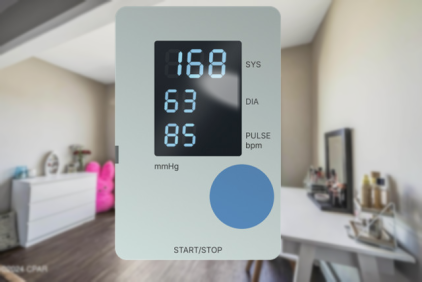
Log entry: 85 bpm
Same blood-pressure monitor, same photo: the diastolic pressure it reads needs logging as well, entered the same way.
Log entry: 63 mmHg
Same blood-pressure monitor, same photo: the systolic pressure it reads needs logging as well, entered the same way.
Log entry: 168 mmHg
